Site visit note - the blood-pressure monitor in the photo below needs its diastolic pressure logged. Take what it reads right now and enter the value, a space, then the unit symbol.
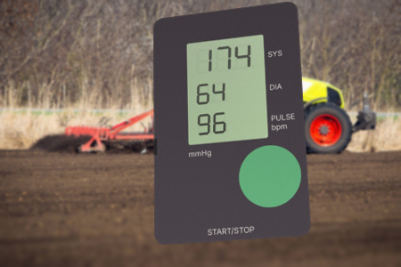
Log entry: 64 mmHg
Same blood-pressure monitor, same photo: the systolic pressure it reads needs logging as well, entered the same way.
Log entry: 174 mmHg
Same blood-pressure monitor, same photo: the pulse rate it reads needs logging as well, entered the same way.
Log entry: 96 bpm
